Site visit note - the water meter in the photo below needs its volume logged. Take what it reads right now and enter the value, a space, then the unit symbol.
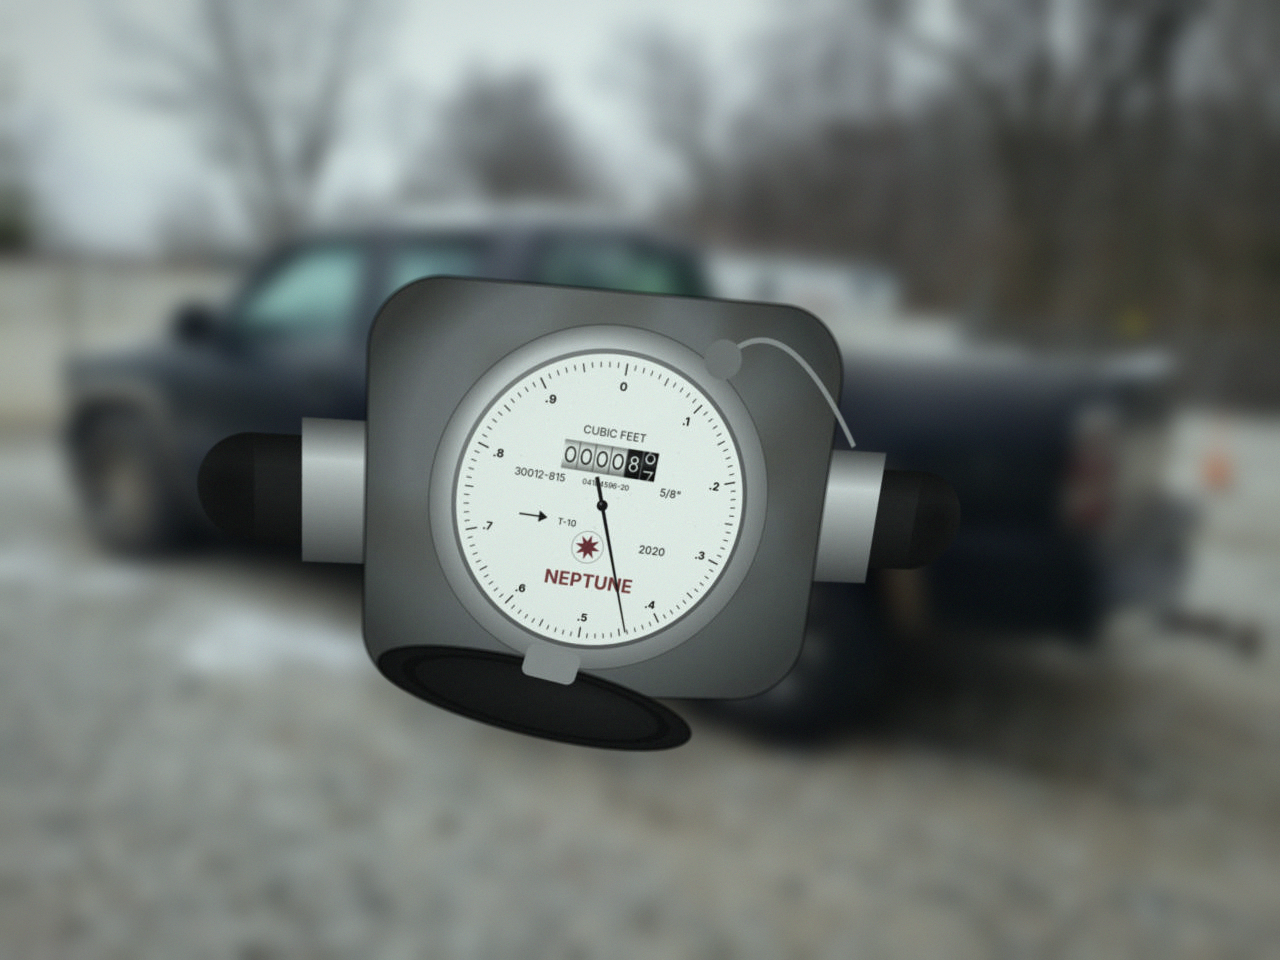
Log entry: 86.44 ft³
